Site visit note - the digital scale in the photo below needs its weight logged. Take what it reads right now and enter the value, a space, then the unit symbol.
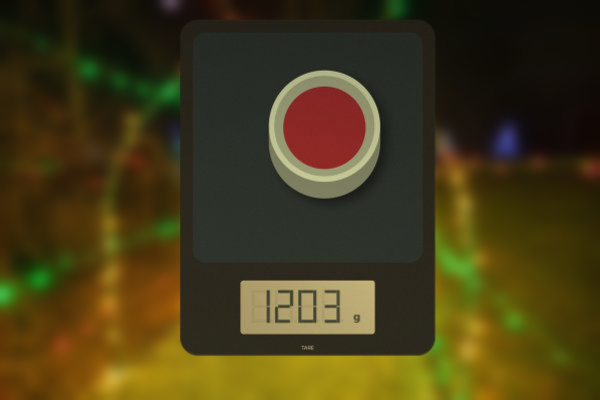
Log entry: 1203 g
